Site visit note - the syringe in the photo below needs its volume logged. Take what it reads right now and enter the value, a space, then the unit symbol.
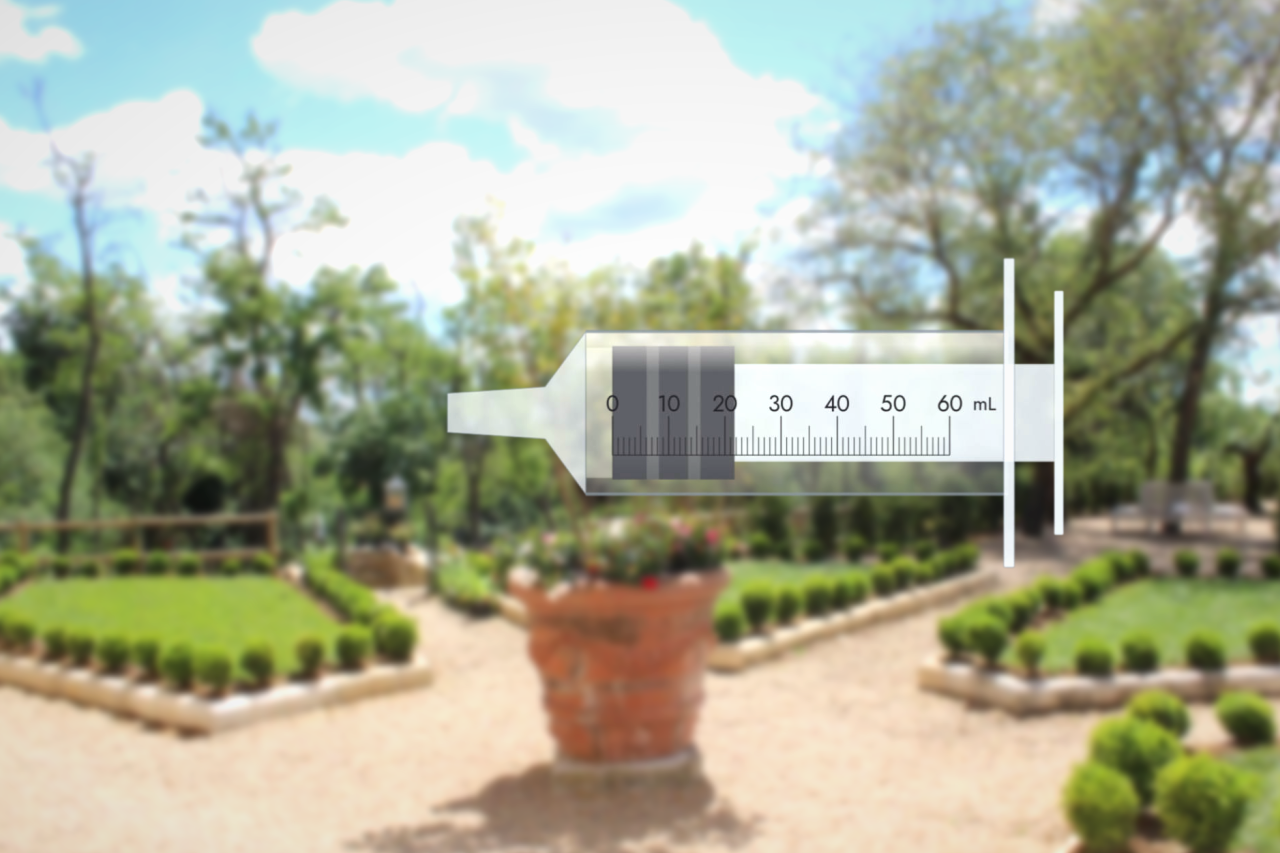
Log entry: 0 mL
